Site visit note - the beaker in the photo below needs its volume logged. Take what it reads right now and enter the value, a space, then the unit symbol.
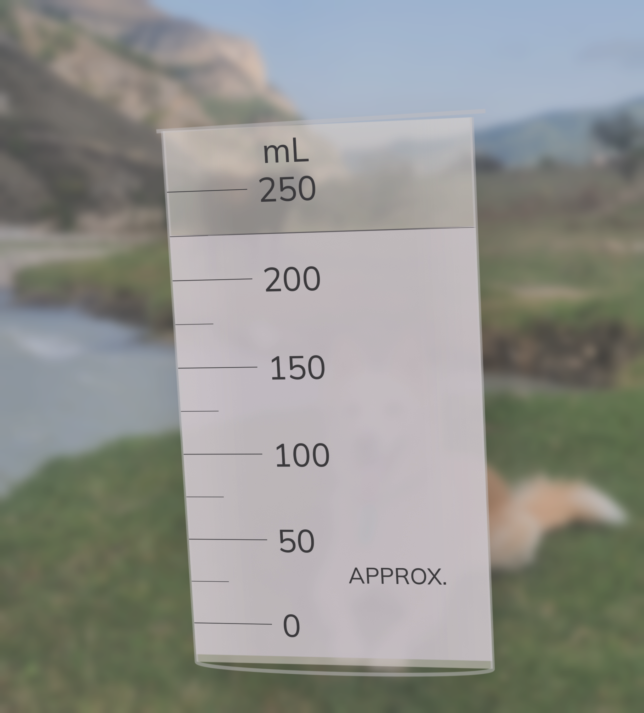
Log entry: 225 mL
